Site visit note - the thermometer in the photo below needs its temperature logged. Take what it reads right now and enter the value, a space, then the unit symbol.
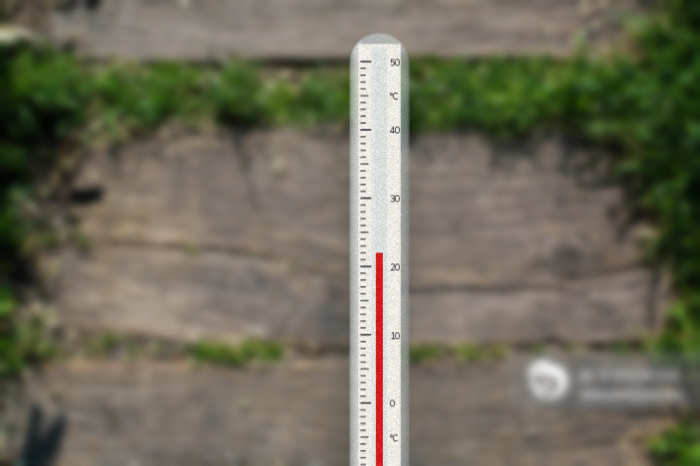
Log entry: 22 °C
